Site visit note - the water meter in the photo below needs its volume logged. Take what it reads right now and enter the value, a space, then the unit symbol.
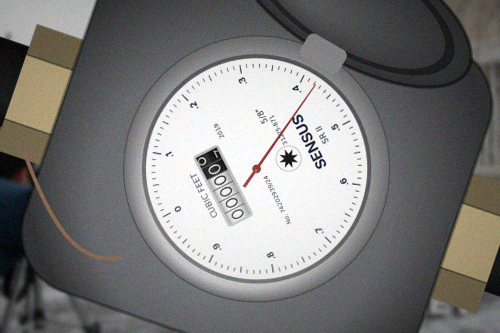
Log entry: 6.42 ft³
